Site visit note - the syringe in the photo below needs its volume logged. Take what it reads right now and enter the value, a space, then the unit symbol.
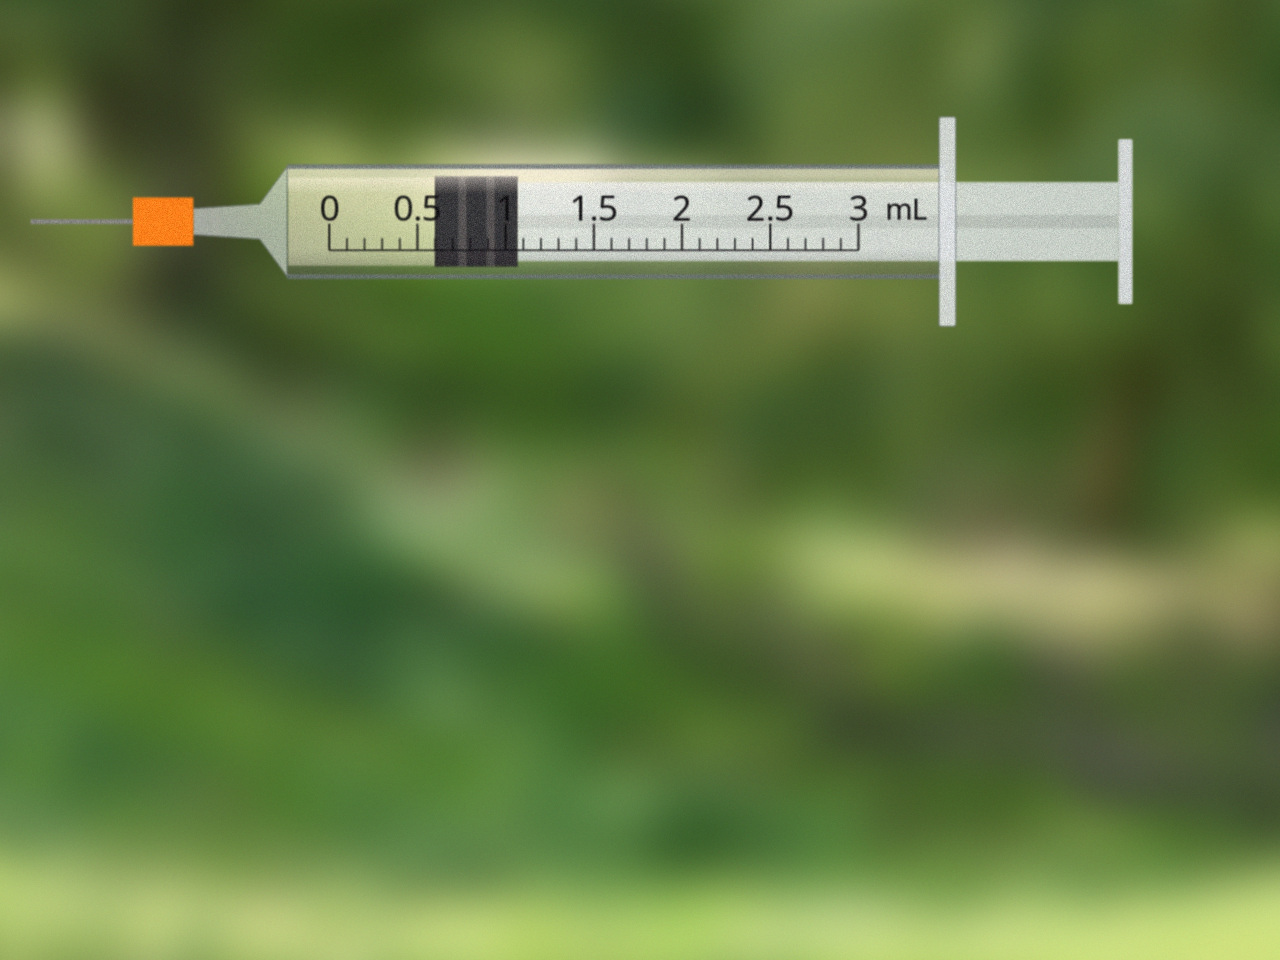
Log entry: 0.6 mL
